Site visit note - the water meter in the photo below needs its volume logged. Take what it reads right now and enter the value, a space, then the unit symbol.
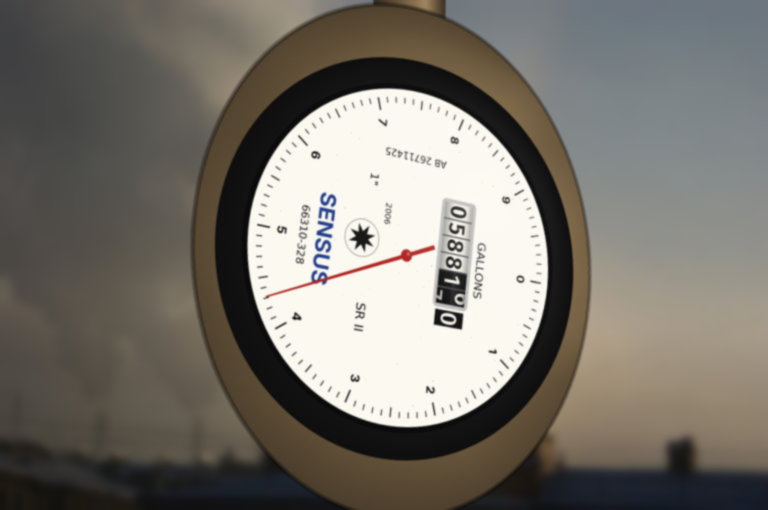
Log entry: 588164.3 gal
